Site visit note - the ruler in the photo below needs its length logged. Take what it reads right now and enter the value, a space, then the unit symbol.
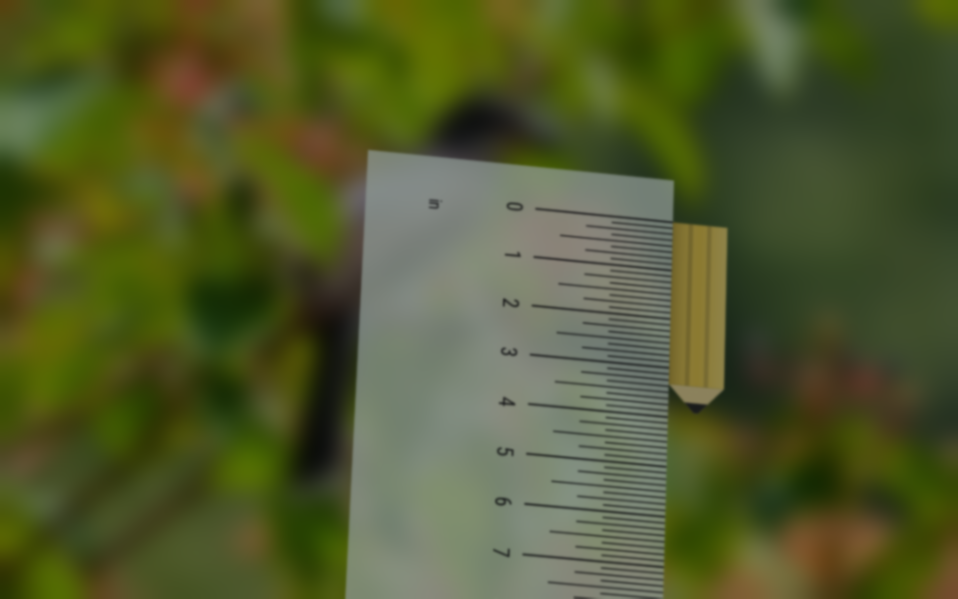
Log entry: 3.875 in
